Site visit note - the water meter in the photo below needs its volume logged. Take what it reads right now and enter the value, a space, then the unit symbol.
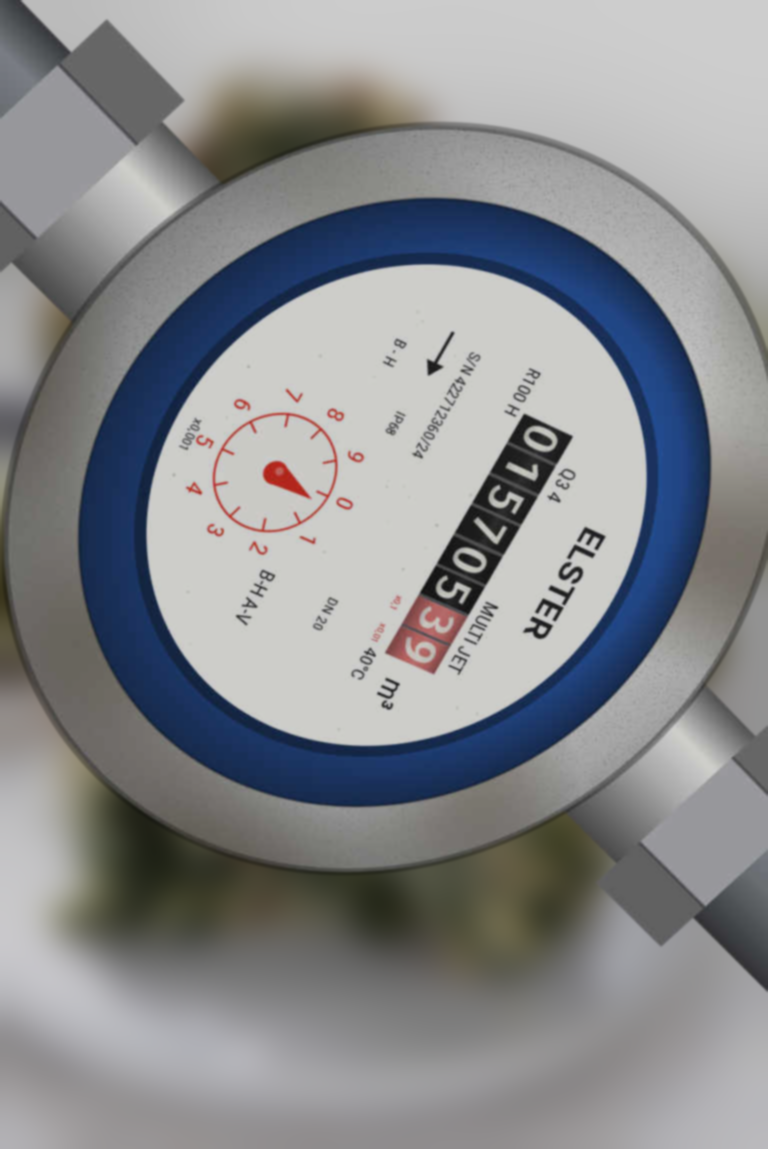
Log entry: 15705.390 m³
